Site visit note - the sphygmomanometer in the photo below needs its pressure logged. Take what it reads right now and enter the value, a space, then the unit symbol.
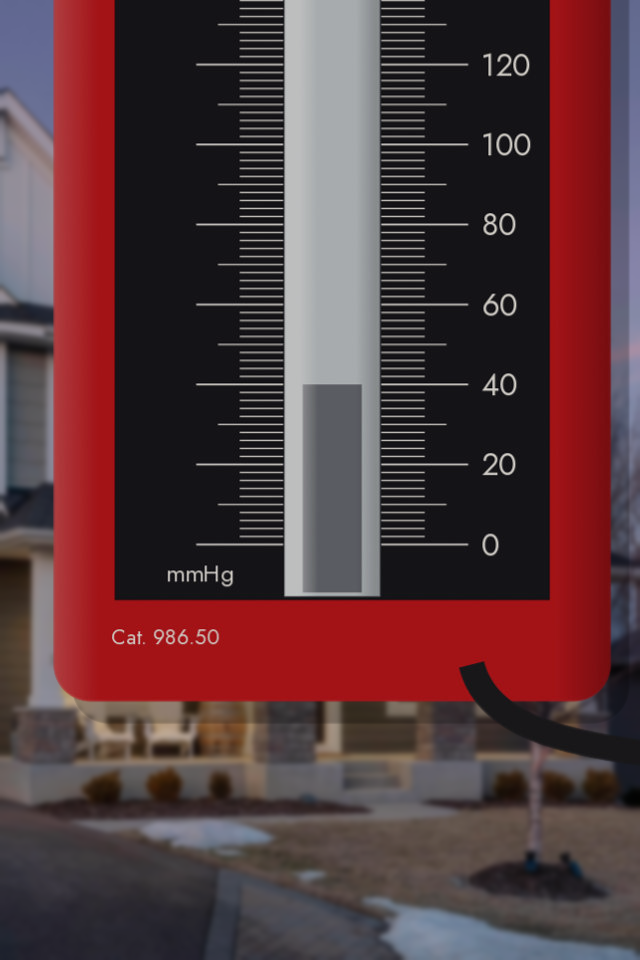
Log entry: 40 mmHg
